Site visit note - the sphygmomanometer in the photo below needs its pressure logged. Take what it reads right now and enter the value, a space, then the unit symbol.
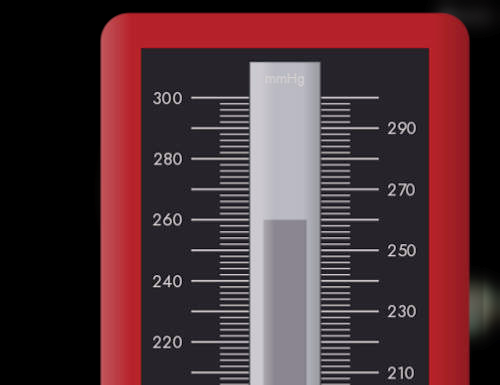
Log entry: 260 mmHg
